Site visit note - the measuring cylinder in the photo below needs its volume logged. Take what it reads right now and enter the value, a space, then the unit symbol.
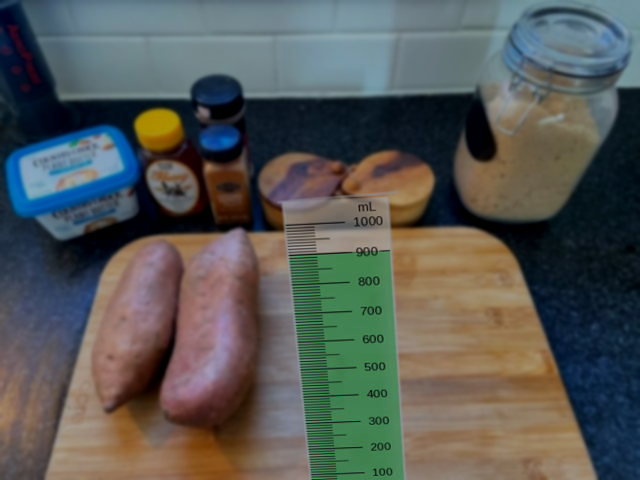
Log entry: 900 mL
